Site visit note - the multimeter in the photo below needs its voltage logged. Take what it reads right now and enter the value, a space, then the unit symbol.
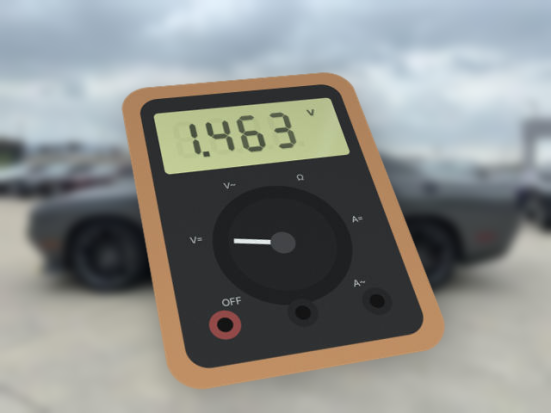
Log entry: 1.463 V
